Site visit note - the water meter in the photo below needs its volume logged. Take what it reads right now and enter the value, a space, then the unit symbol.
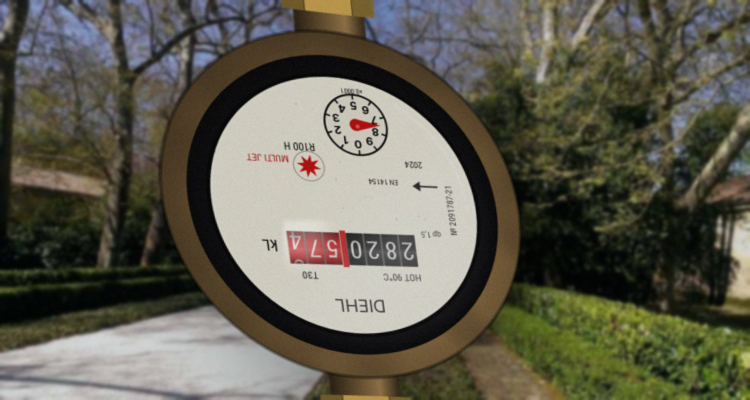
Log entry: 2820.5737 kL
